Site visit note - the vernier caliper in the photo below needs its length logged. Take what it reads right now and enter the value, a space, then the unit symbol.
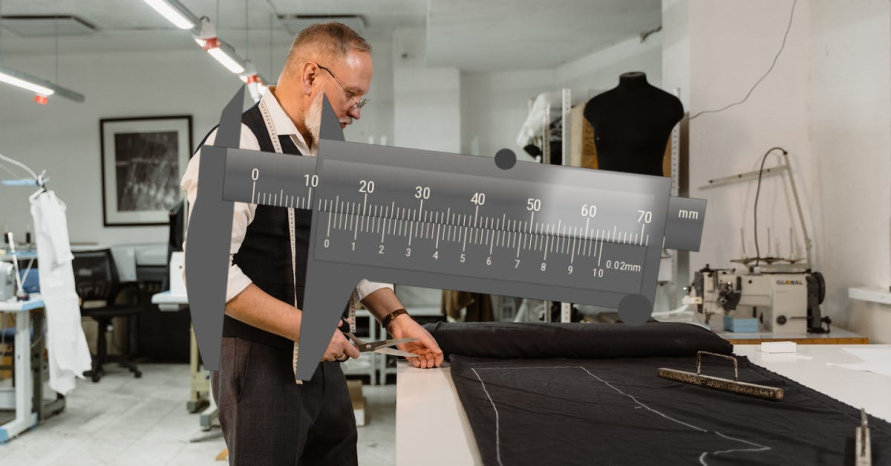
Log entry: 14.0 mm
